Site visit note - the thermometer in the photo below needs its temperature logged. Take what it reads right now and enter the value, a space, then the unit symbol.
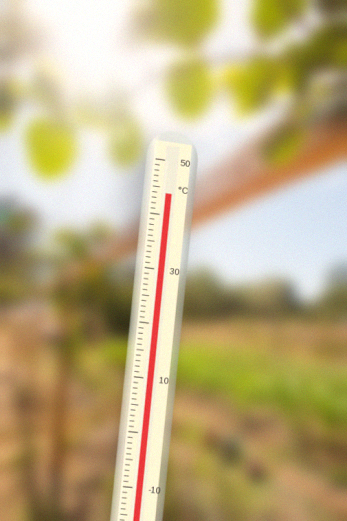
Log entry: 44 °C
